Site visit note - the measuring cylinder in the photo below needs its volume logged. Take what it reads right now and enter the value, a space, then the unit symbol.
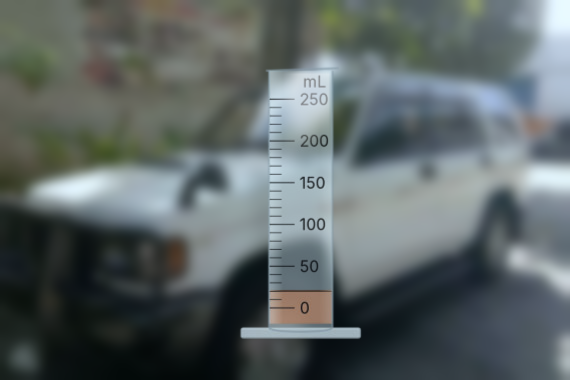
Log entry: 20 mL
